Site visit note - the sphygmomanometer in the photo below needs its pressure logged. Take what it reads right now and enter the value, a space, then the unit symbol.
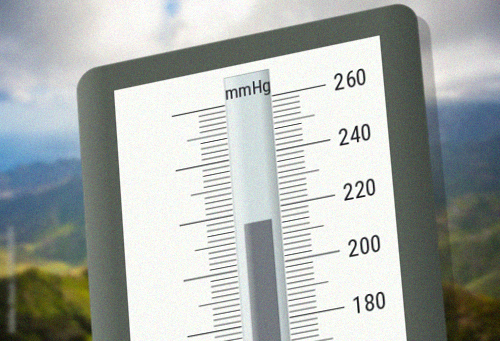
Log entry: 216 mmHg
